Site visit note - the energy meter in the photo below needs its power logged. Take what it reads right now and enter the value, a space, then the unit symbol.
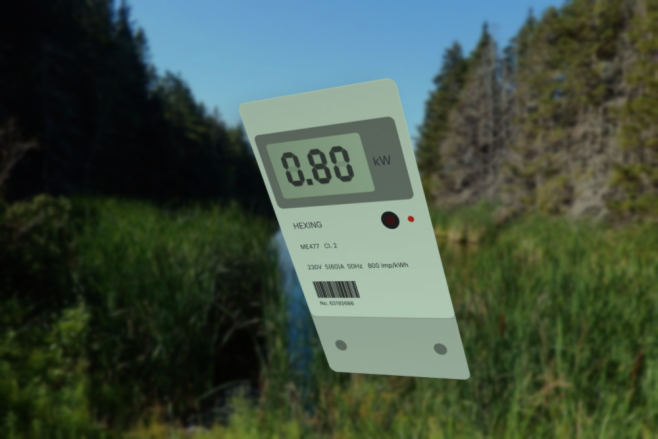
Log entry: 0.80 kW
